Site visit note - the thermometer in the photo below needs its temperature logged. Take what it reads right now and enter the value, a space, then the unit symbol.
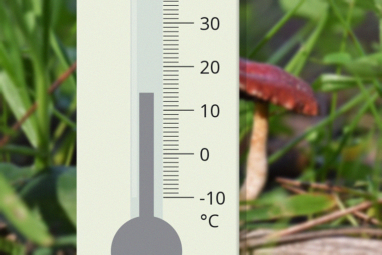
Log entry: 14 °C
